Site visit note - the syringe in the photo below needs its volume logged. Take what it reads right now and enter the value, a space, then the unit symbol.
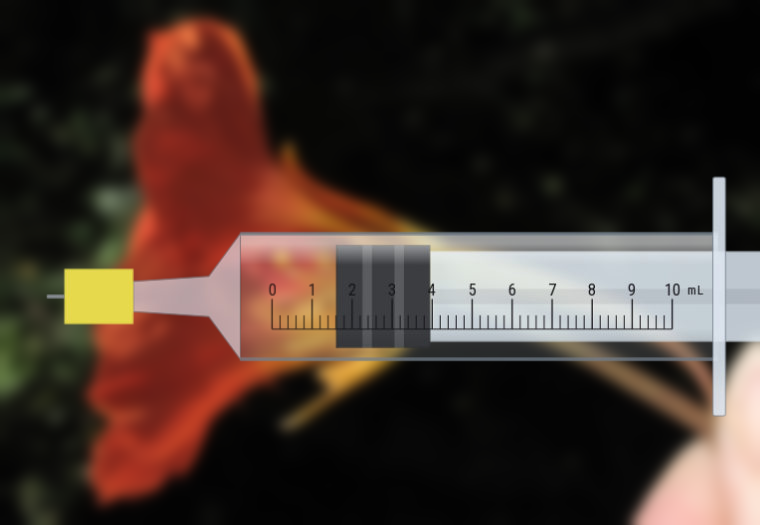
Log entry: 1.6 mL
